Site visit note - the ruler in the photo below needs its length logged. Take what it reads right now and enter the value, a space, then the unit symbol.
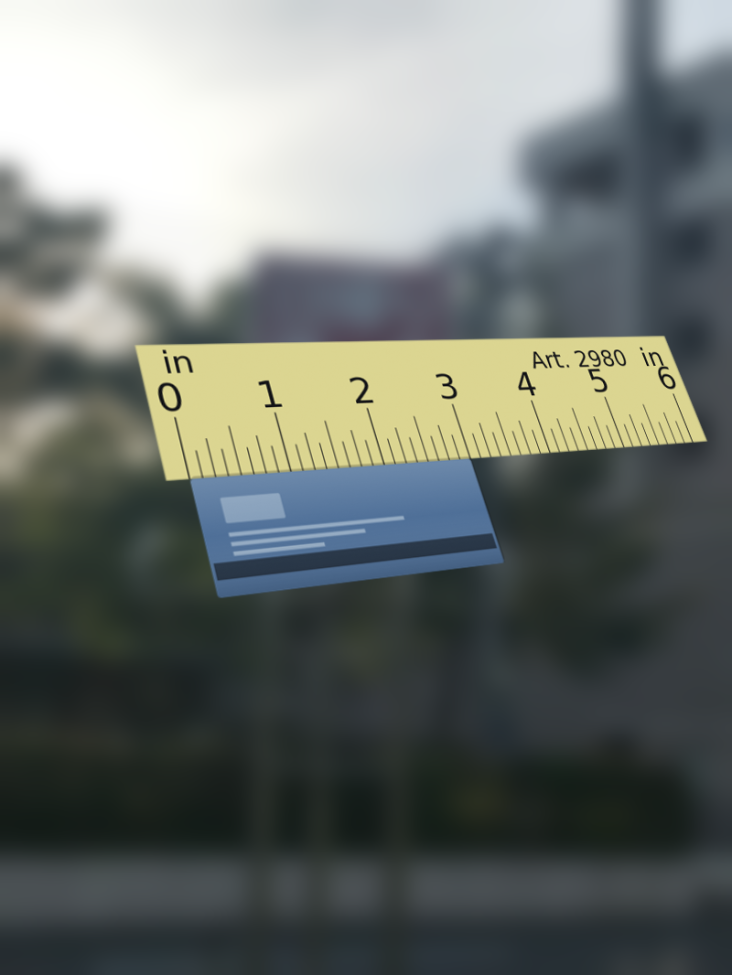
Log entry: 3 in
